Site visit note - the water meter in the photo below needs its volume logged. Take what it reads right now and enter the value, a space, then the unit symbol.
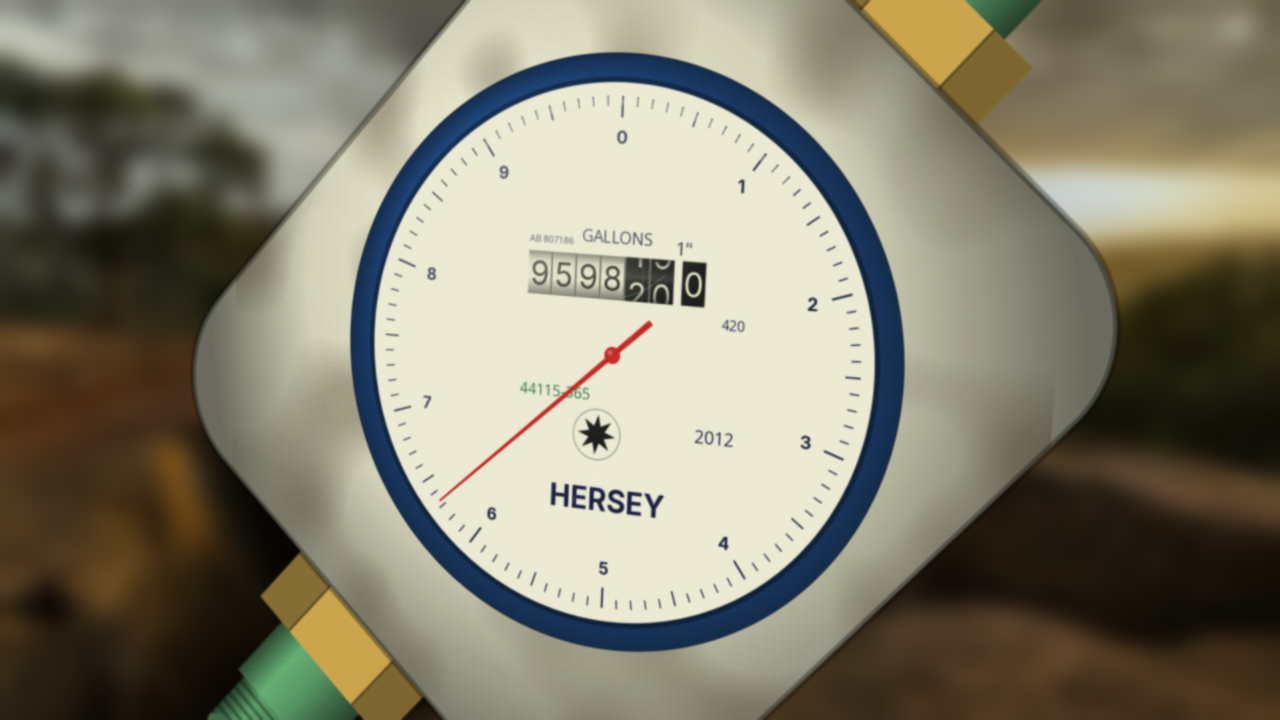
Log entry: 9598196.3 gal
